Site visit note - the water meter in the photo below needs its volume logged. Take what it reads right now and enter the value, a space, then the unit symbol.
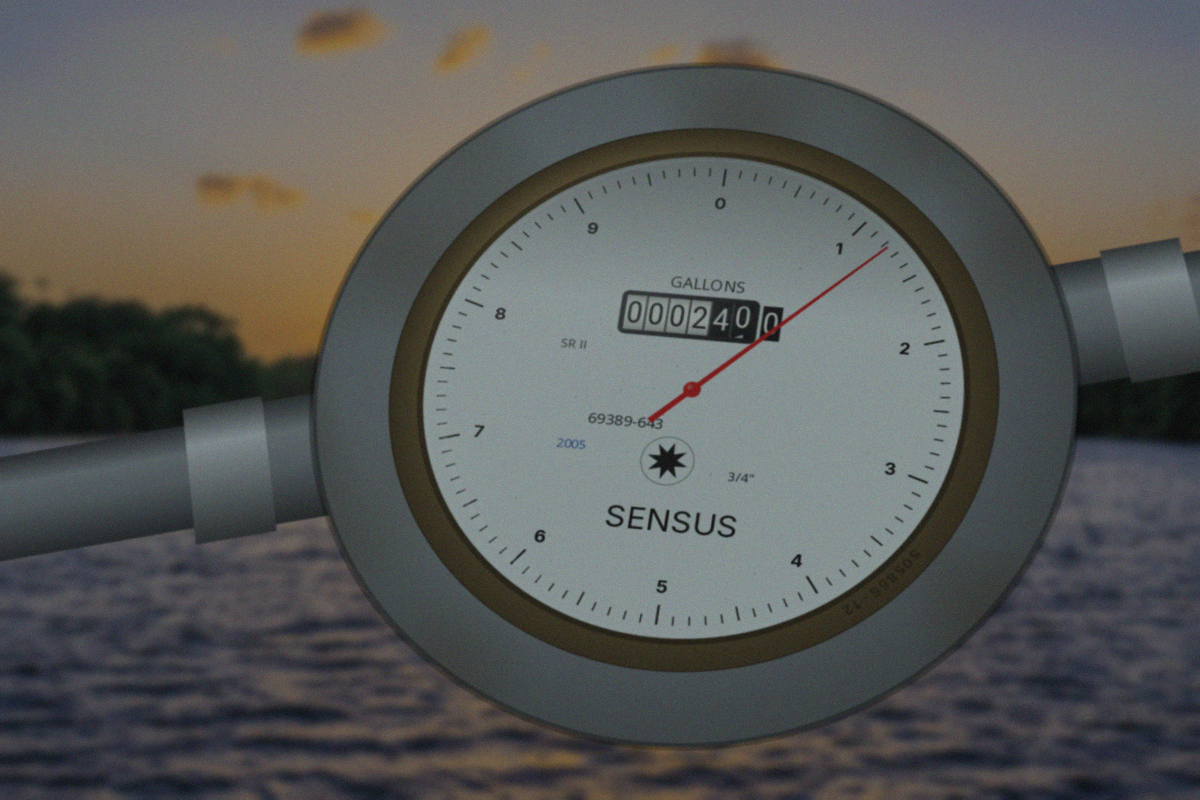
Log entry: 2401.2 gal
